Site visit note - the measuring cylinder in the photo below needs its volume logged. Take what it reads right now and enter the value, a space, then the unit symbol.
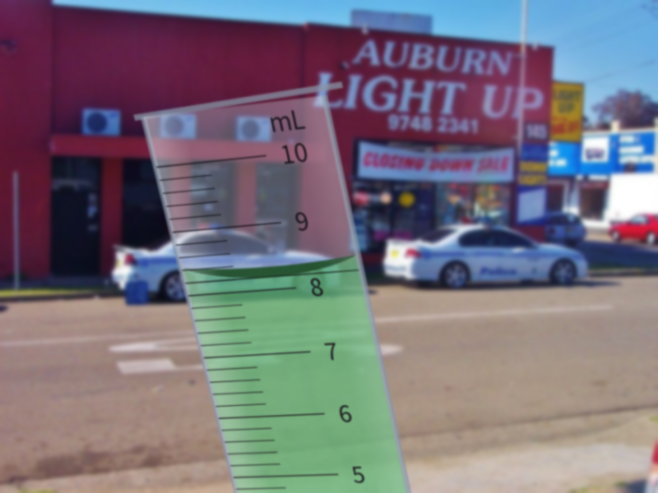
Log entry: 8.2 mL
